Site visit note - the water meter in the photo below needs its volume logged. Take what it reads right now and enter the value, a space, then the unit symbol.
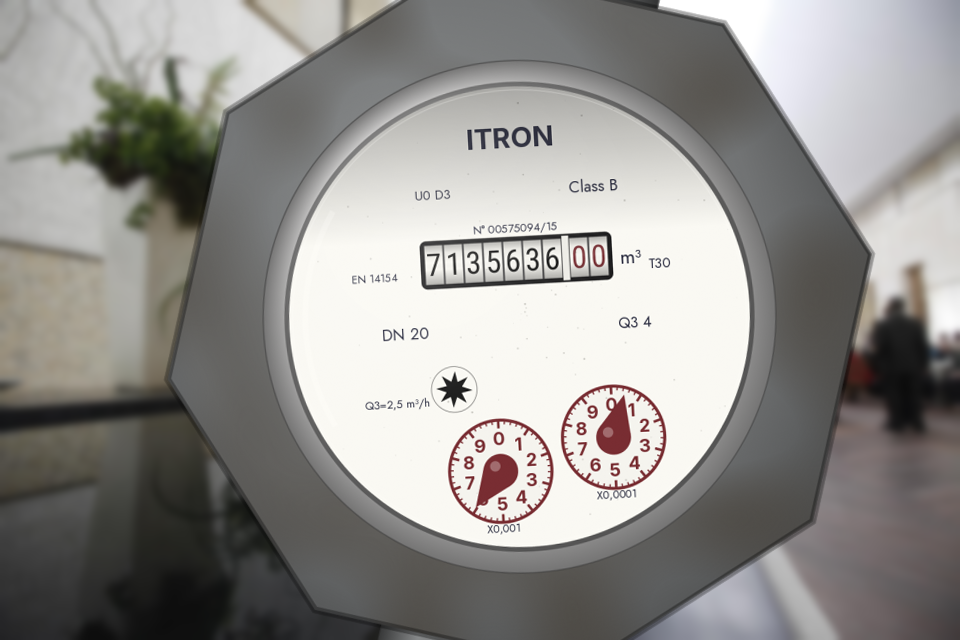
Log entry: 7135636.0060 m³
